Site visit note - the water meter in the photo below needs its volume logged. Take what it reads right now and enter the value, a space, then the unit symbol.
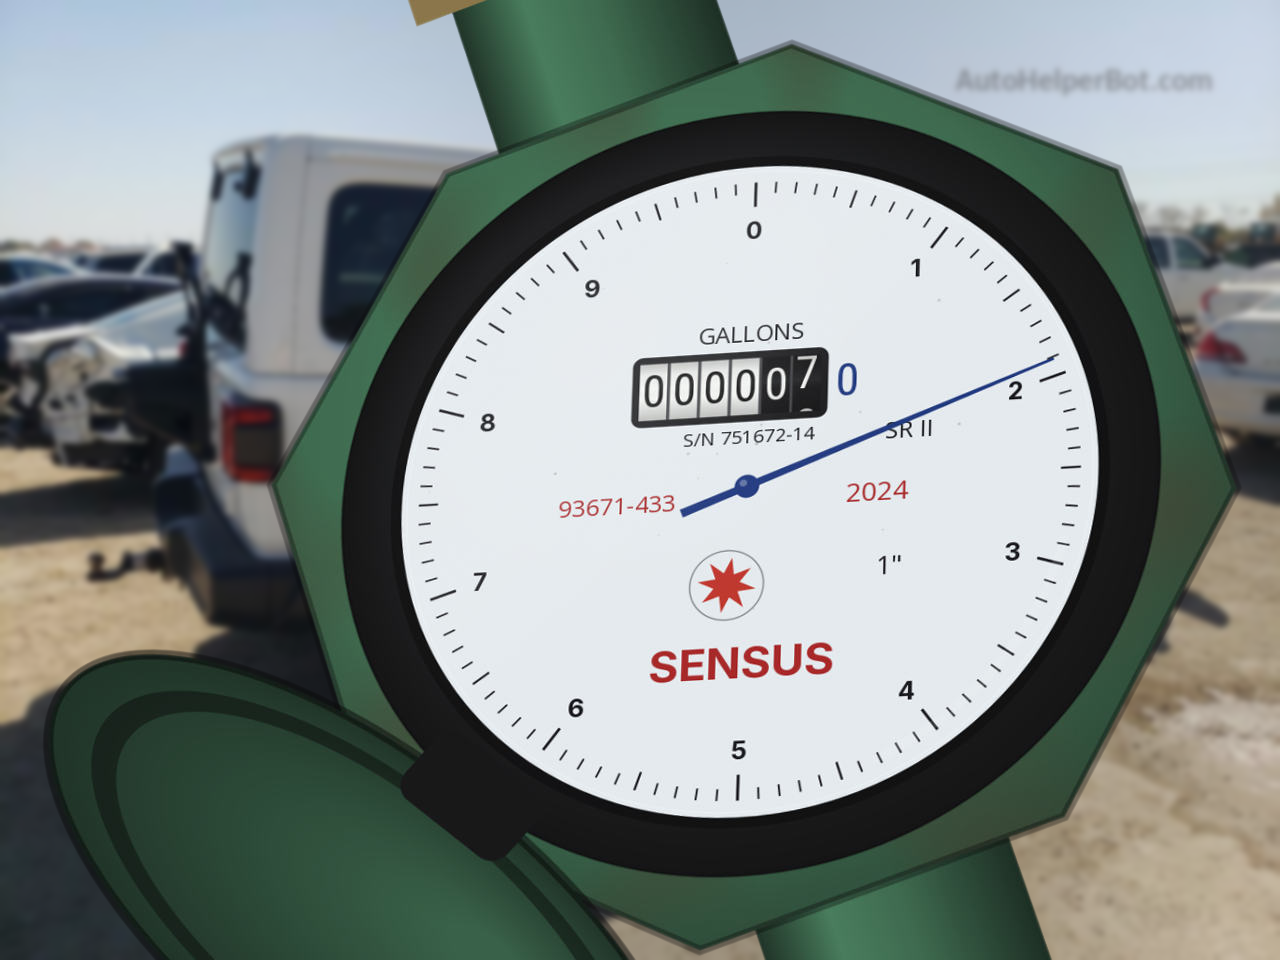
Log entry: 71.9 gal
